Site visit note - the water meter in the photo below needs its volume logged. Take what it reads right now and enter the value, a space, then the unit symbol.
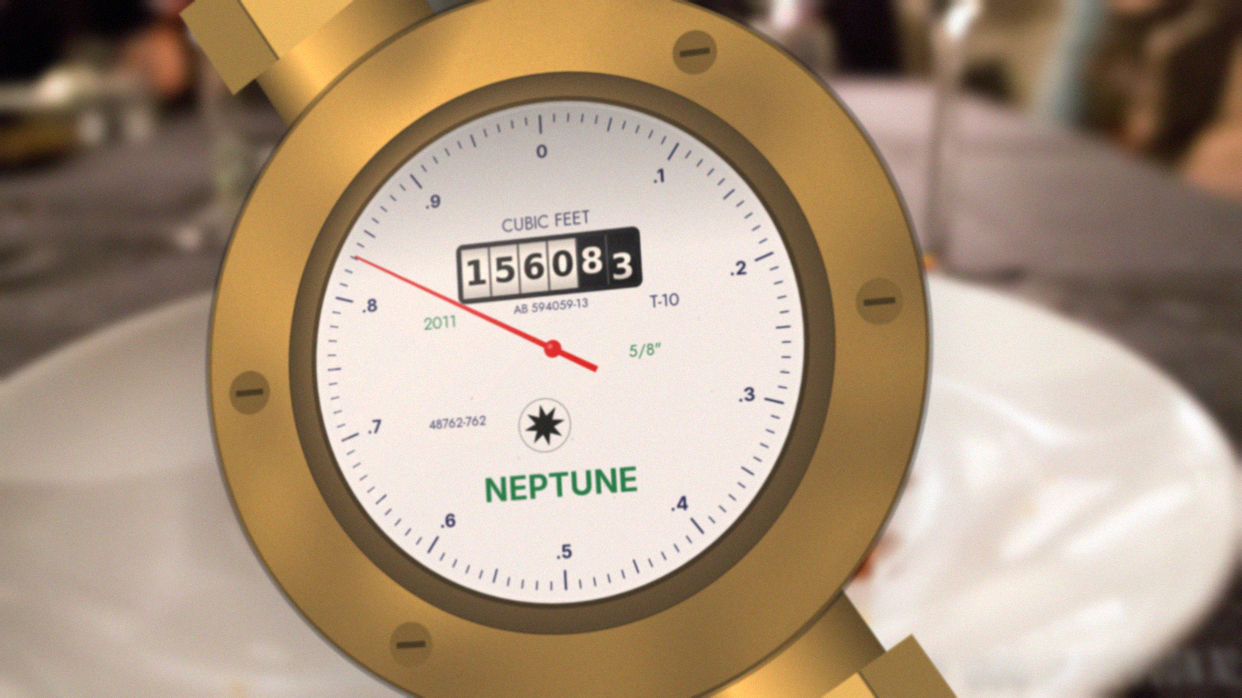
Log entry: 156082.83 ft³
